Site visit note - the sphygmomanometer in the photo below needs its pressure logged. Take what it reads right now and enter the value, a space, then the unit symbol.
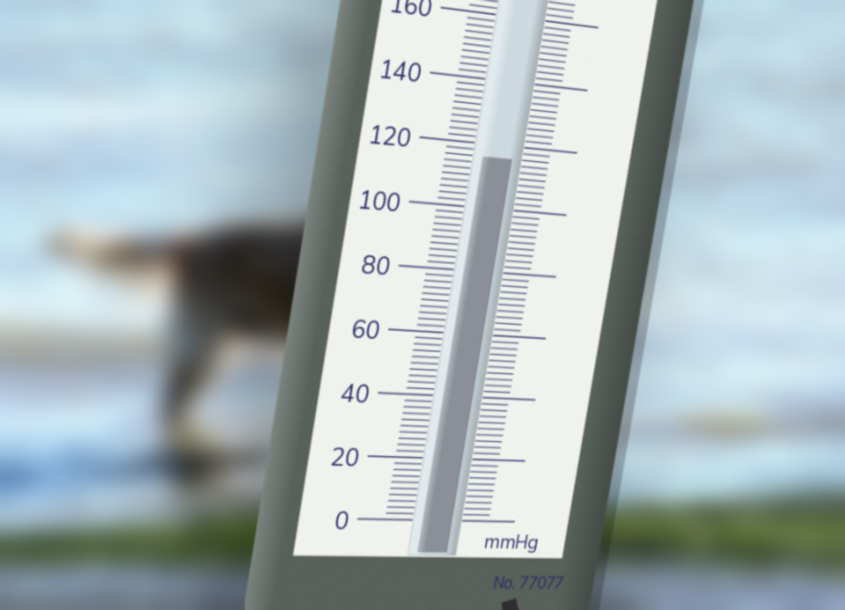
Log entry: 116 mmHg
